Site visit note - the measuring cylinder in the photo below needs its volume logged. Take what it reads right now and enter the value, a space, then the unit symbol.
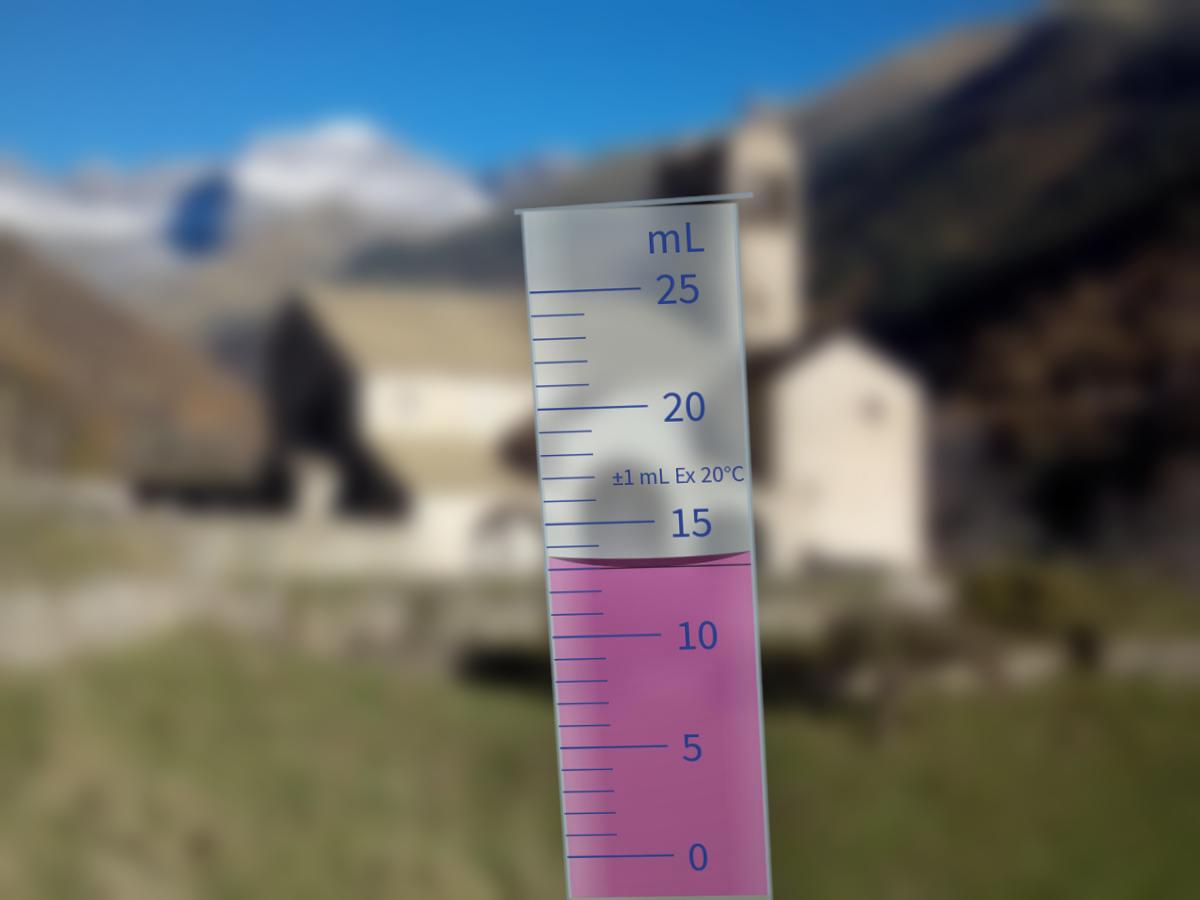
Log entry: 13 mL
